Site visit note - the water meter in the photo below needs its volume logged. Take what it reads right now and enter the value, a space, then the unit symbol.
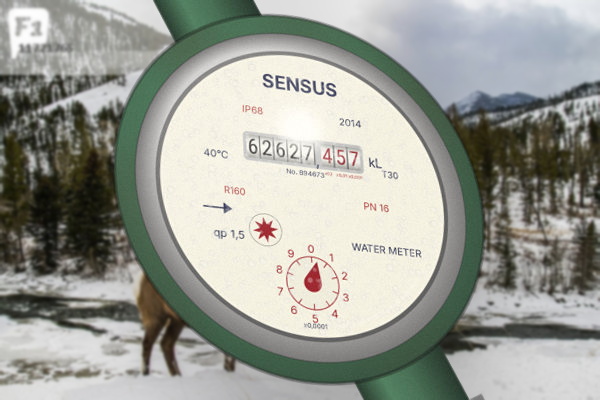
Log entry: 62627.4570 kL
